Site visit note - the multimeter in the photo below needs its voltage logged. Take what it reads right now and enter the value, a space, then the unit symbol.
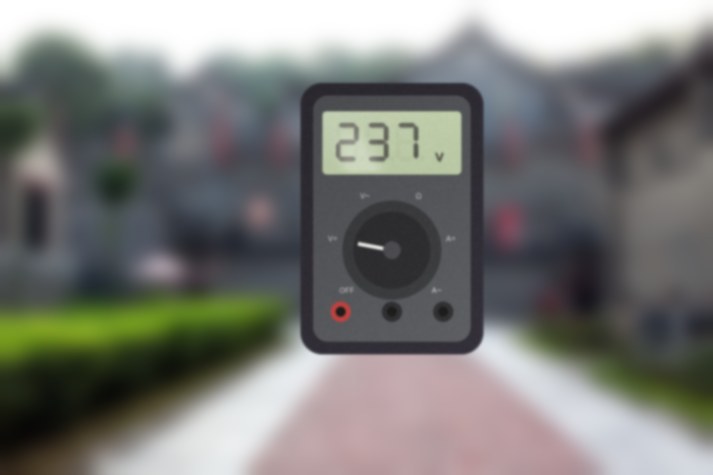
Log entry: 237 V
